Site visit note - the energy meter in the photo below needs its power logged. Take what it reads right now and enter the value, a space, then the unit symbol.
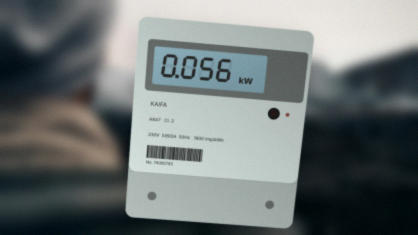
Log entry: 0.056 kW
